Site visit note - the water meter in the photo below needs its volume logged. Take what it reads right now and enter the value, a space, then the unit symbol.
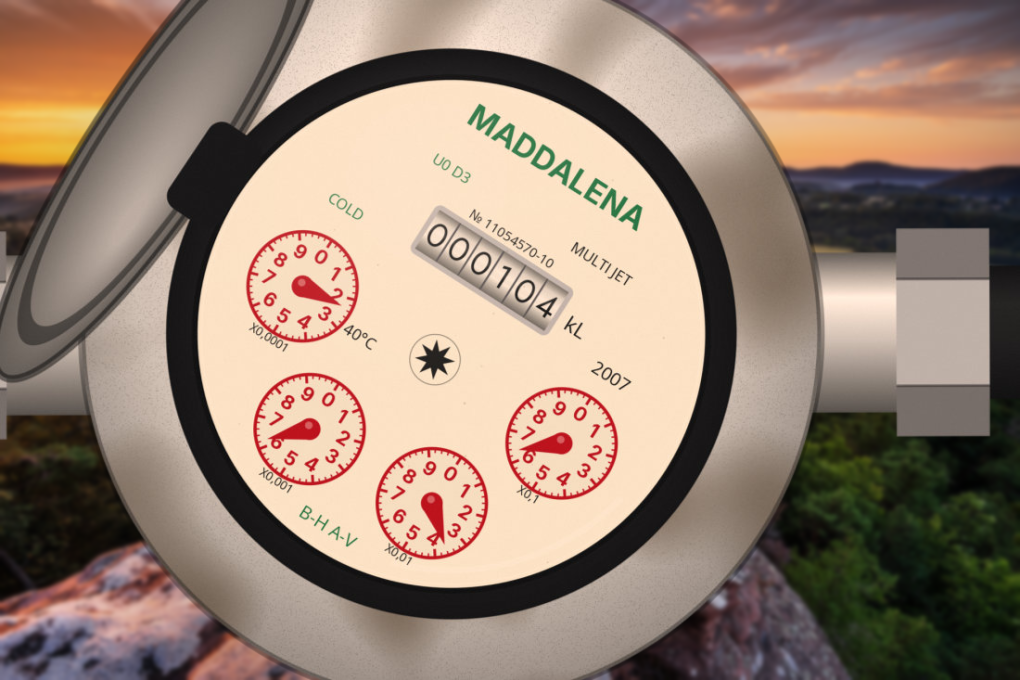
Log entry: 104.6362 kL
